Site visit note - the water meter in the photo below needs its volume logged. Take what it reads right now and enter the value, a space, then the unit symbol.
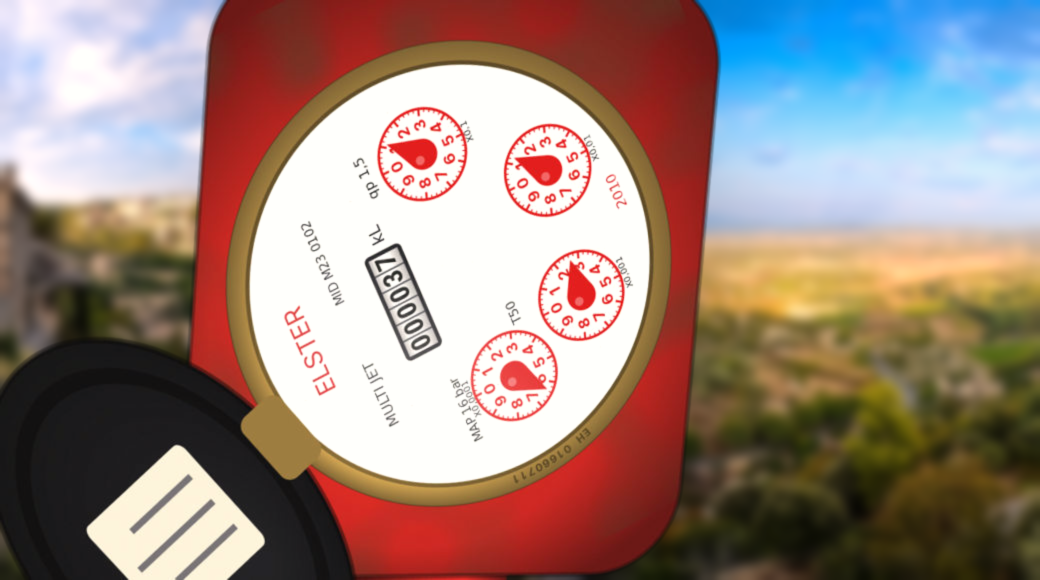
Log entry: 37.1126 kL
